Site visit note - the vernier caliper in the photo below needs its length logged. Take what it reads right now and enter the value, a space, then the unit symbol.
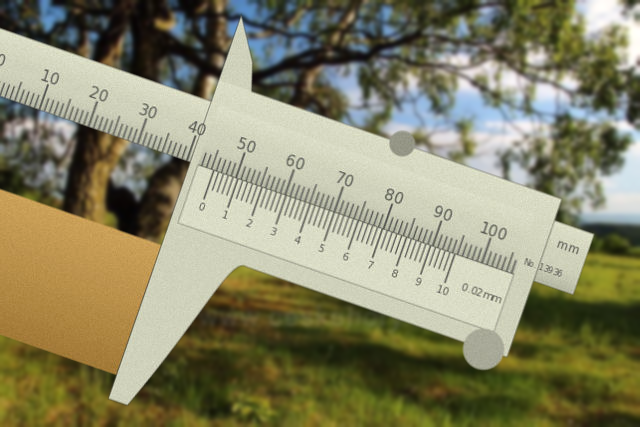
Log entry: 45.5 mm
